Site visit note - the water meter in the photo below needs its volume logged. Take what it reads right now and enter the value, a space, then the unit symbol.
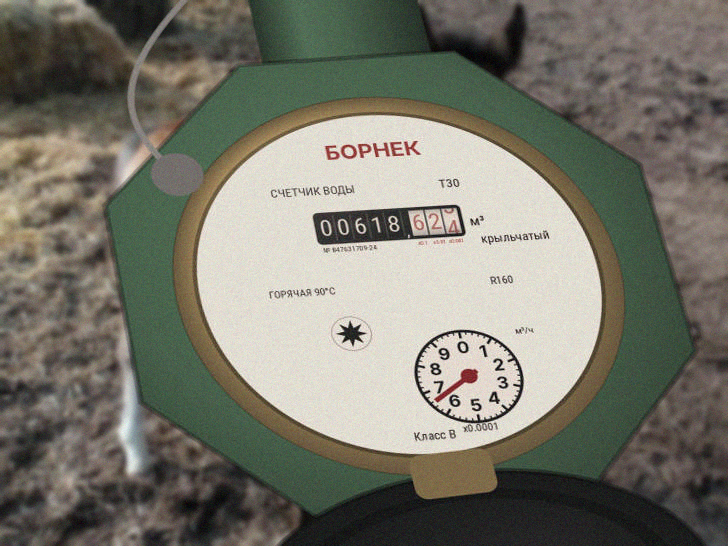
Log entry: 618.6236 m³
